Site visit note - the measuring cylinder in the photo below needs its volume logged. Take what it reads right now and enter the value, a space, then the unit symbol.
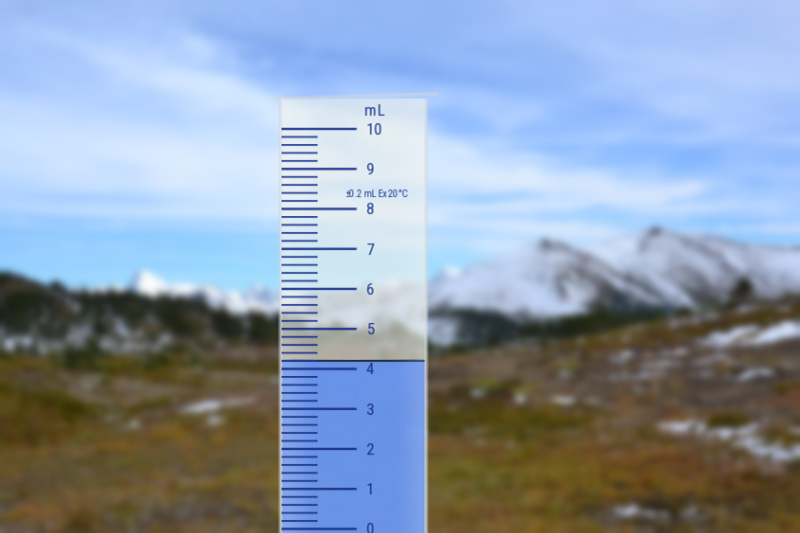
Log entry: 4.2 mL
